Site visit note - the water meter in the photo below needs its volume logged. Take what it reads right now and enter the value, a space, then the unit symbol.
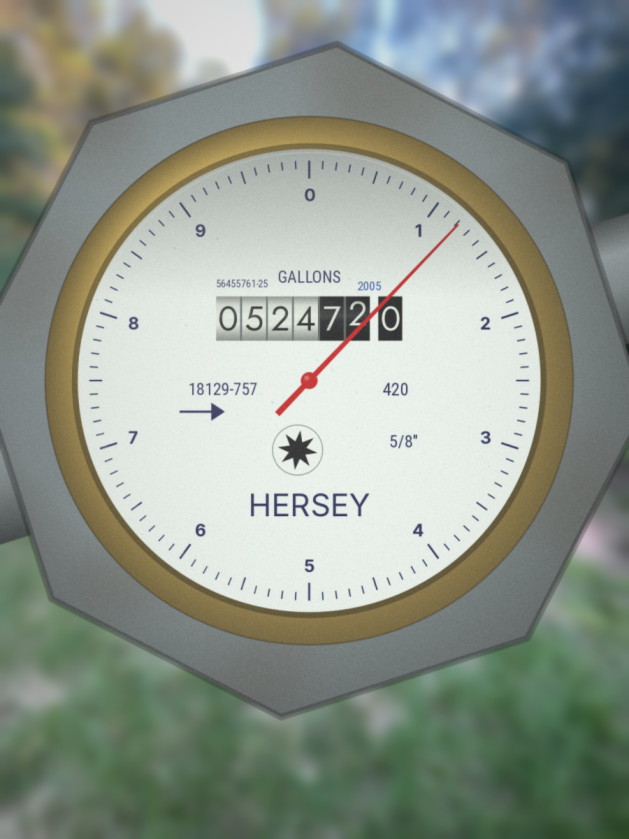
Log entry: 524721.2 gal
